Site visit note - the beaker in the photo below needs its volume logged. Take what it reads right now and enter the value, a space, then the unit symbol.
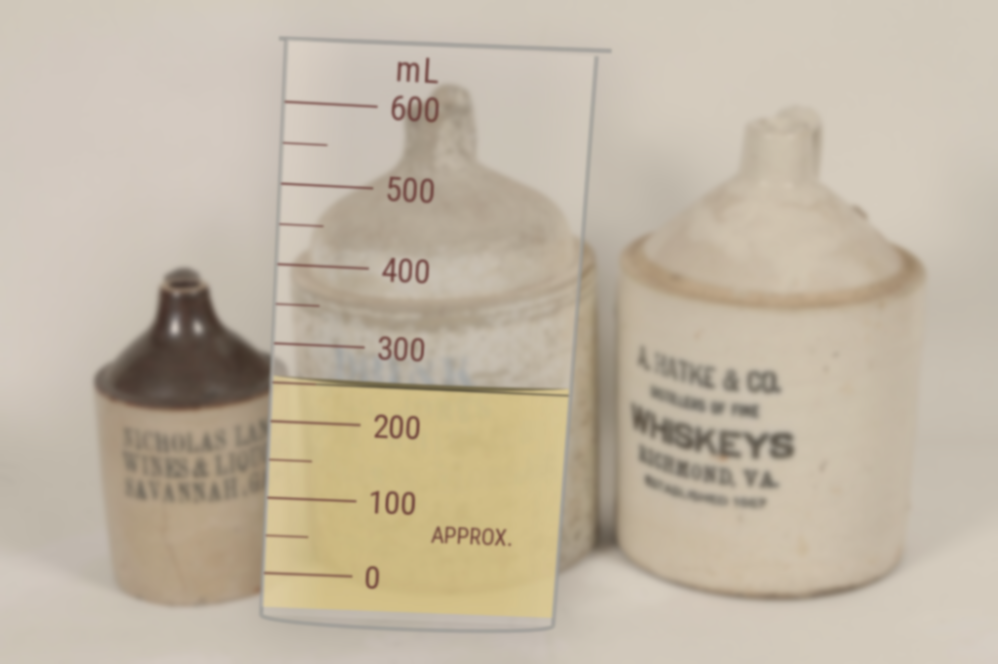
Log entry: 250 mL
